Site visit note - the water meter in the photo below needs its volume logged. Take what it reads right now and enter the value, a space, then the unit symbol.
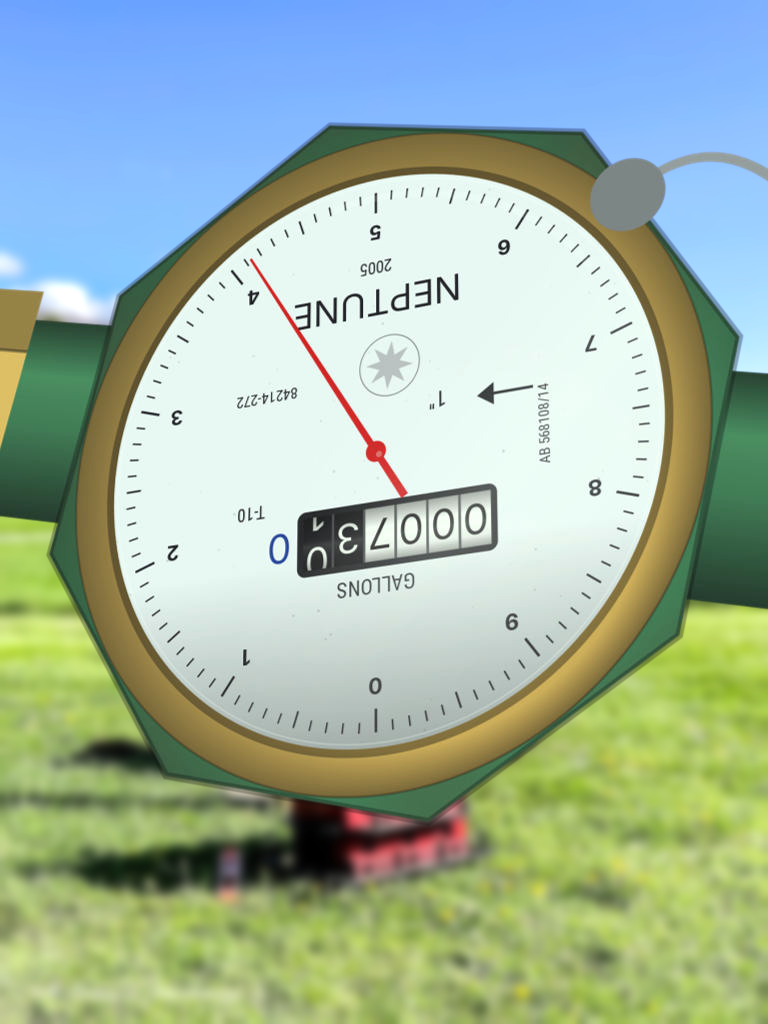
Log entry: 7304.1 gal
